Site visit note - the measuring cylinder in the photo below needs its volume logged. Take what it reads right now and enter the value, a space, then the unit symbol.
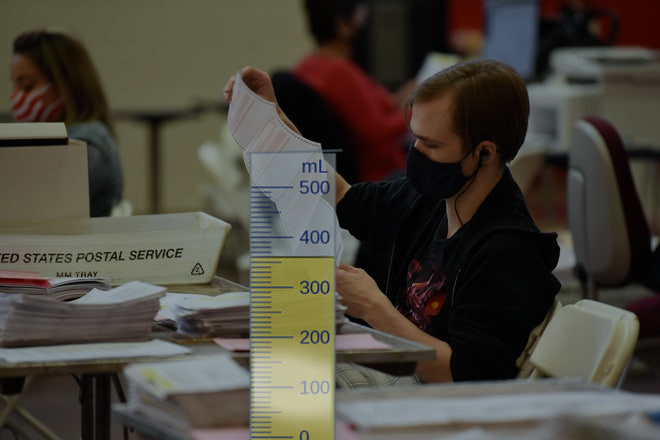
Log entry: 360 mL
